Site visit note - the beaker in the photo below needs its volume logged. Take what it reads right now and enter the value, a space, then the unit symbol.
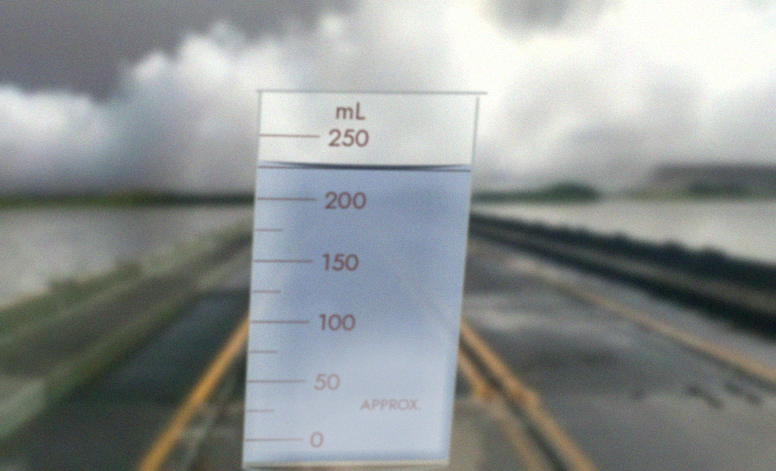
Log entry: 225 mL
